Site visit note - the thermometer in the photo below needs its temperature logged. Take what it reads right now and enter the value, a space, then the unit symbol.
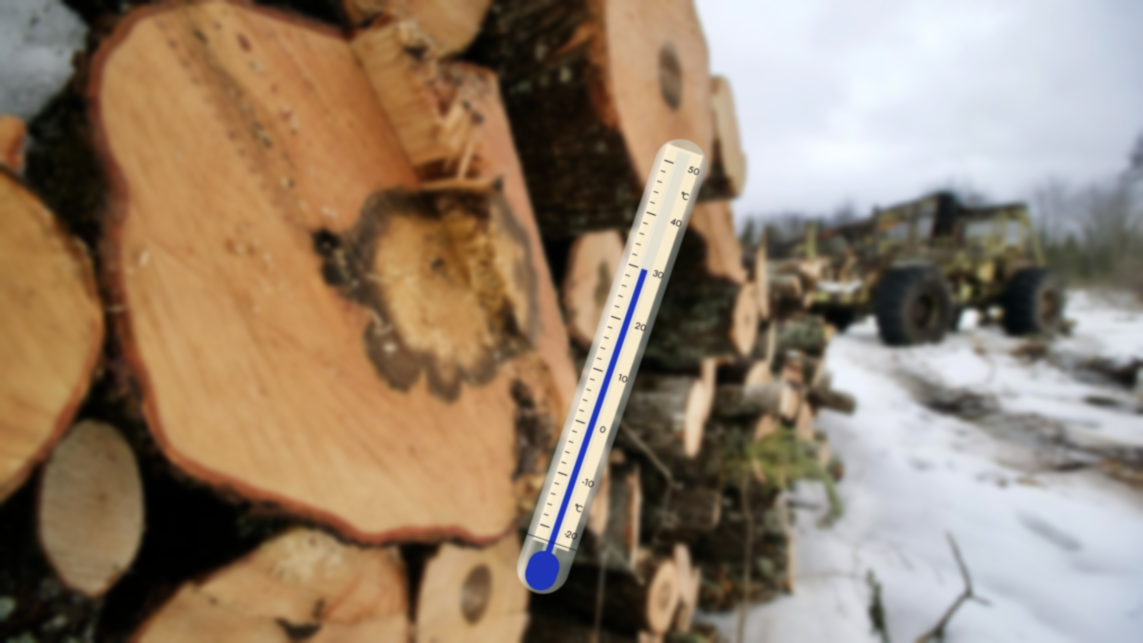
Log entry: 30 °C
